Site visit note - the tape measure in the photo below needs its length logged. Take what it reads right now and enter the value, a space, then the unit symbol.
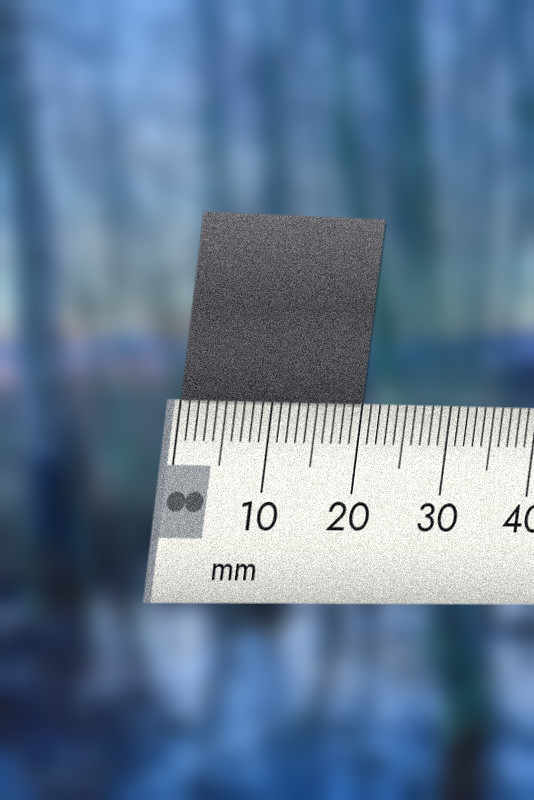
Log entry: 20 mm
